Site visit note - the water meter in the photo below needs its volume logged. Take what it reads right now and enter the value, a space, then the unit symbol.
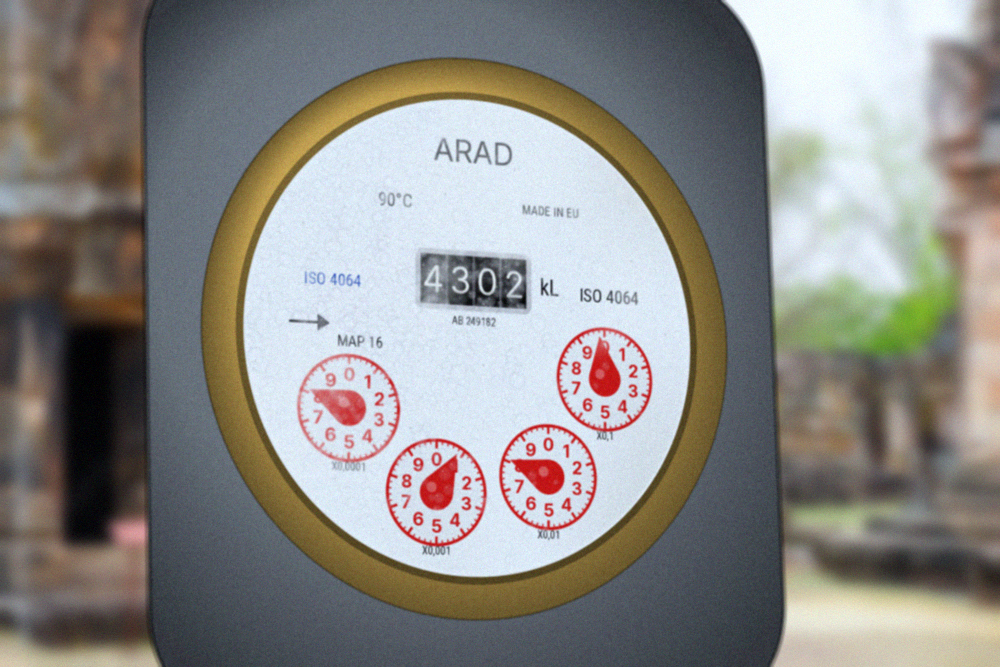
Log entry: 4301.9808 kL
